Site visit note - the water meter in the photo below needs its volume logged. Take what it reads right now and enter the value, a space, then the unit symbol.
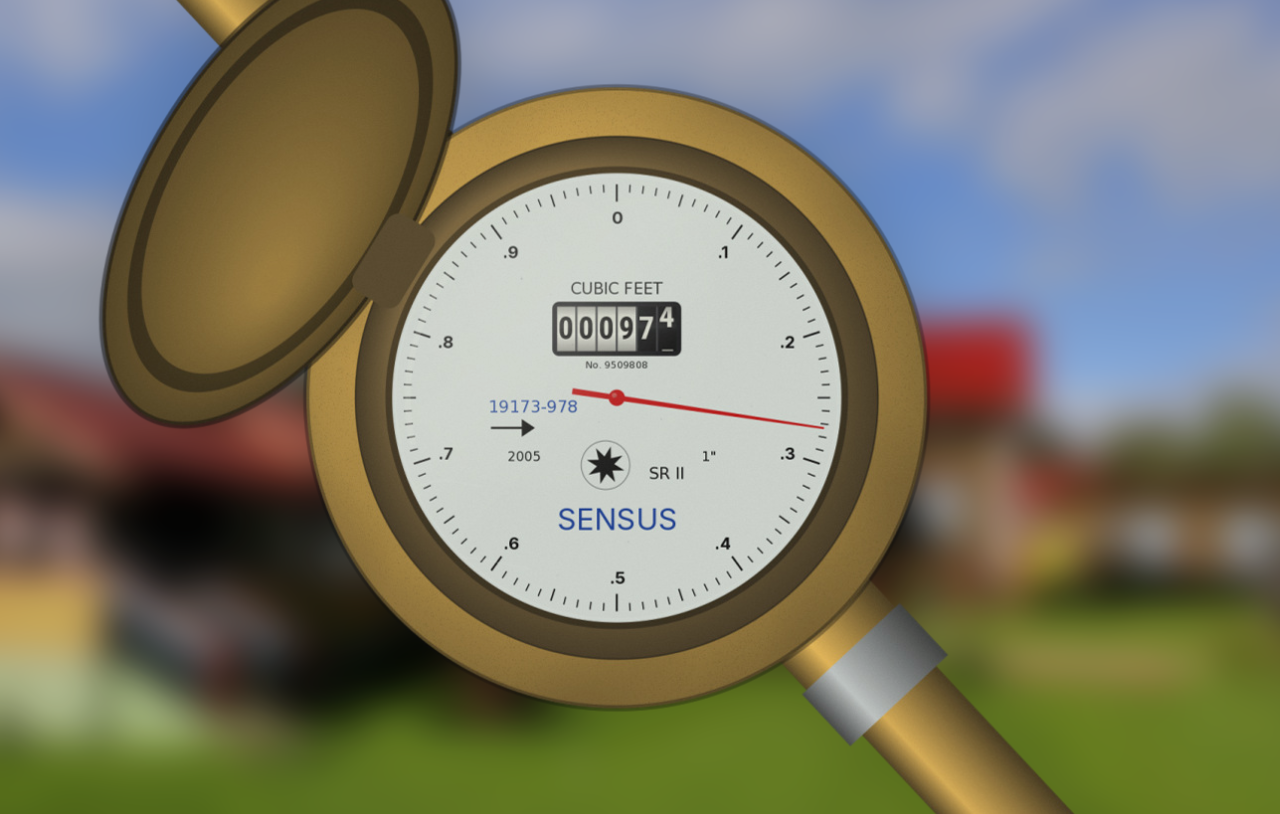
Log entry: 974.27 ft³
